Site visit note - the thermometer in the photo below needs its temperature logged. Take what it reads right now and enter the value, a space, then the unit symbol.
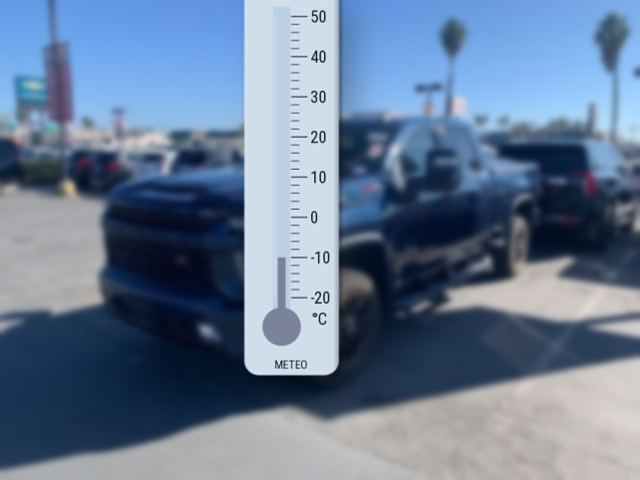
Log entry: -10 °C
